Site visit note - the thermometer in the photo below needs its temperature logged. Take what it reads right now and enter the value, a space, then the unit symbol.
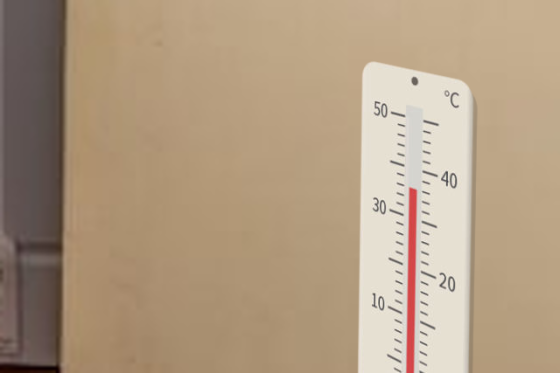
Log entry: 36 °C
